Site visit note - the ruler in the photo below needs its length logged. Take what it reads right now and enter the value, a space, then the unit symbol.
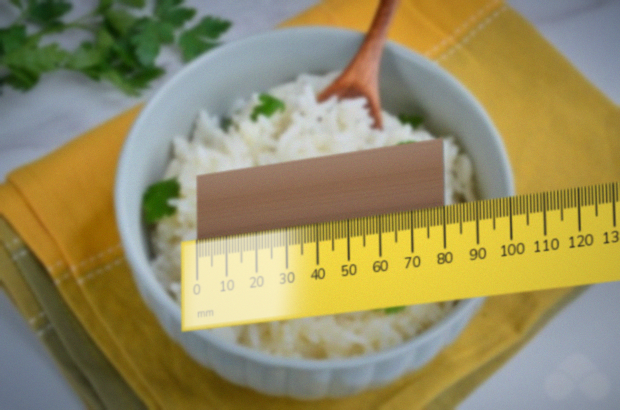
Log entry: 80 mm
